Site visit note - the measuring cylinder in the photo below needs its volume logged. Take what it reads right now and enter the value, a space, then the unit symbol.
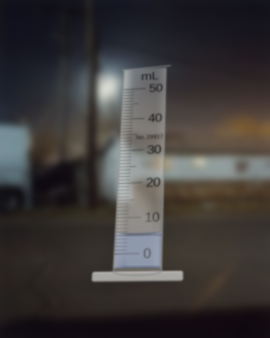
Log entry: 5 mL
